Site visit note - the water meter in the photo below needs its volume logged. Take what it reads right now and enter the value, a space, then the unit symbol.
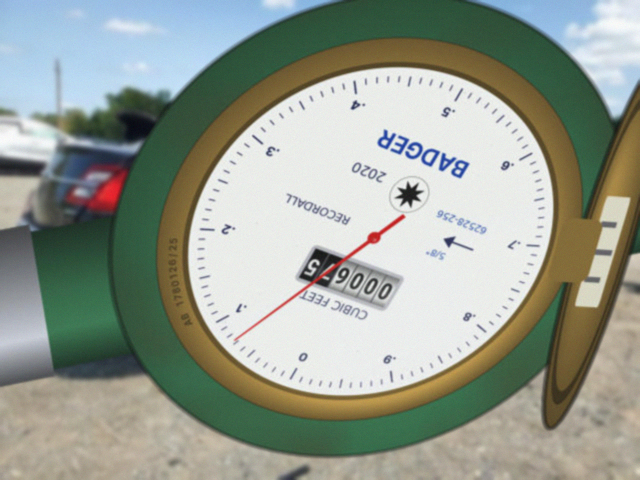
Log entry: 675.07 ft³
